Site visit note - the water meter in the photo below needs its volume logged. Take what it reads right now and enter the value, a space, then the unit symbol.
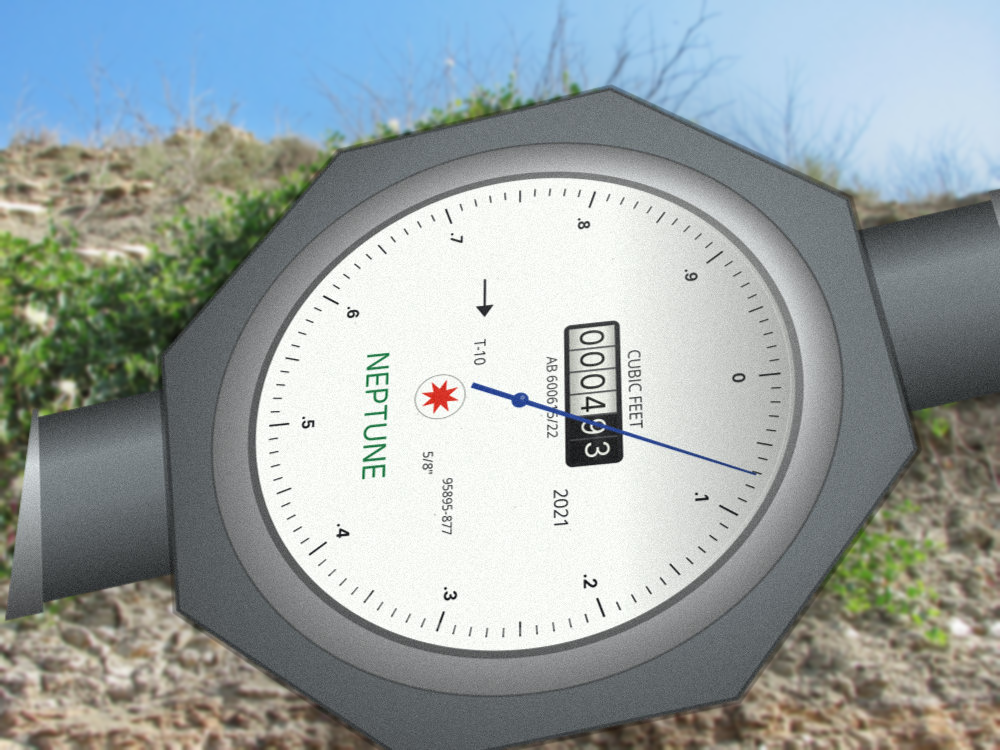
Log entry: 493.07 ft³
